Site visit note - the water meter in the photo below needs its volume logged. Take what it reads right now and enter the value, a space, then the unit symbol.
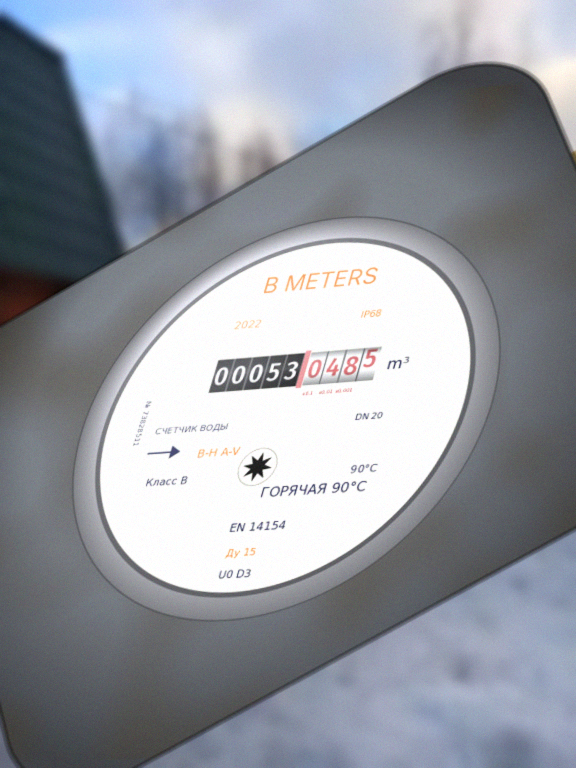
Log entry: 53.0485 m³
